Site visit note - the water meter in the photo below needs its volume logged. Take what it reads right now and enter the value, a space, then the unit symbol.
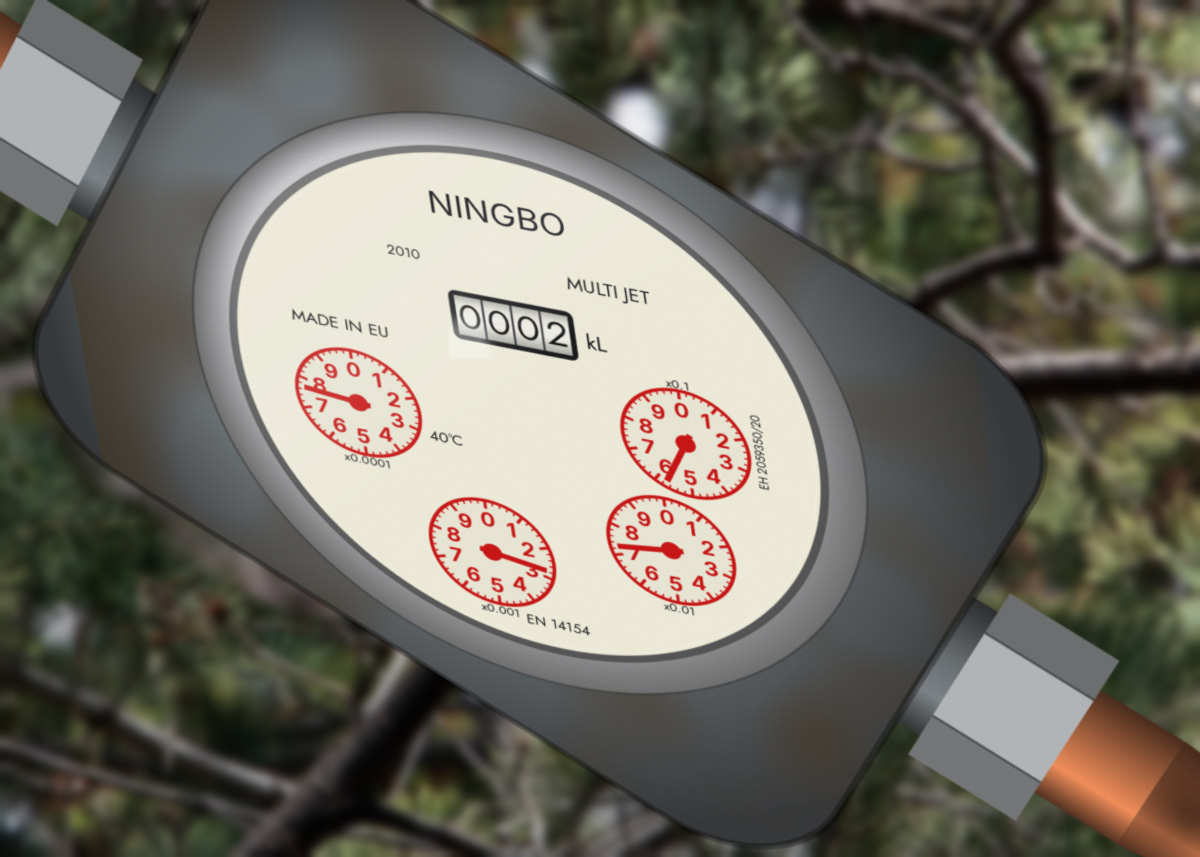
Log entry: 2.5727 kL
